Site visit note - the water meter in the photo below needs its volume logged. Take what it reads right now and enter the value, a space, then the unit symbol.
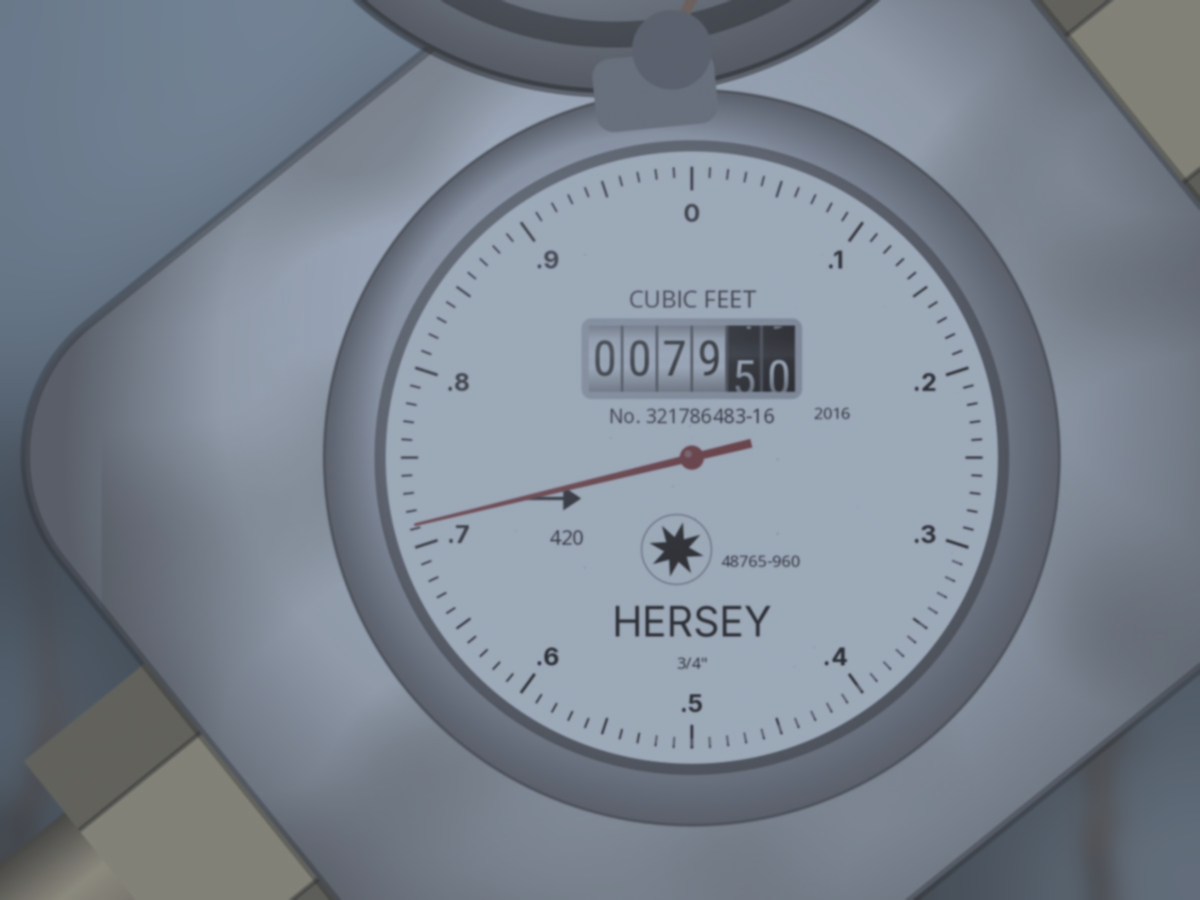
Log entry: 7949.71 ft³
